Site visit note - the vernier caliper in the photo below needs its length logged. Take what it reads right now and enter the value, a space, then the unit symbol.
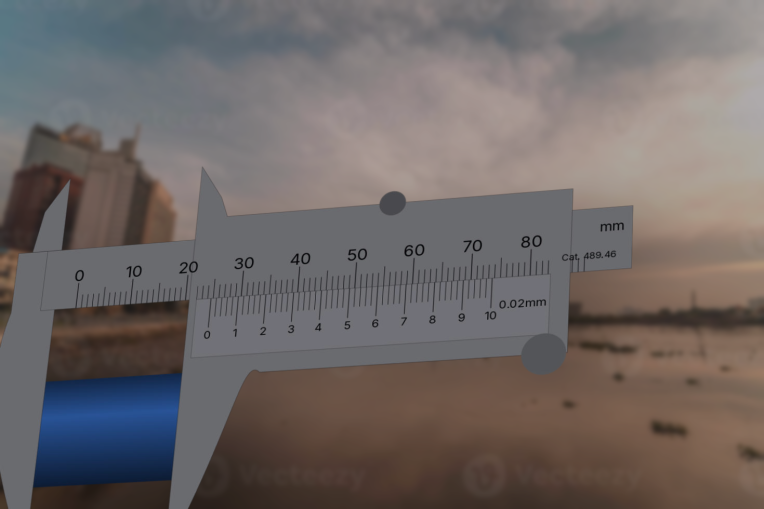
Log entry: 24.6 mm
